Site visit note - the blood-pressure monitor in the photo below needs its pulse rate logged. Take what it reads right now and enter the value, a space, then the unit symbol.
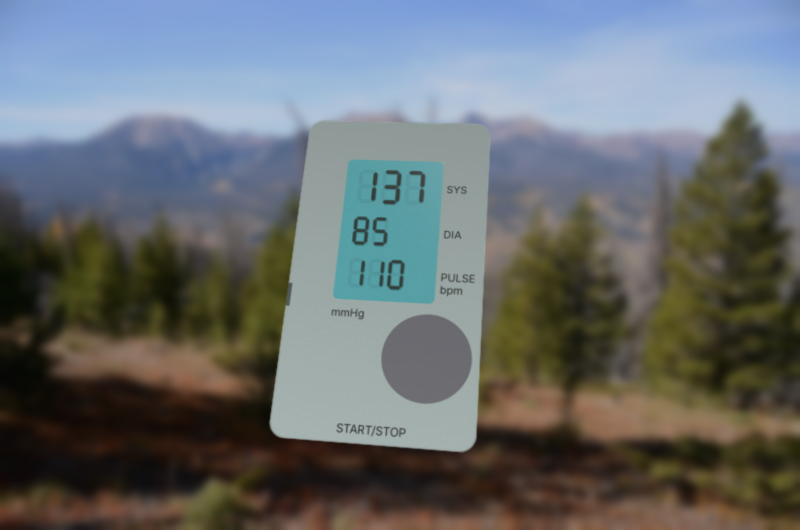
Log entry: 110 bpm
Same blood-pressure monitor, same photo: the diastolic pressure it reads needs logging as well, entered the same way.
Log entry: 85 mmHg
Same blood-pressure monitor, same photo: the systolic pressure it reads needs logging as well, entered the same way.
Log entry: 137 mmHg
